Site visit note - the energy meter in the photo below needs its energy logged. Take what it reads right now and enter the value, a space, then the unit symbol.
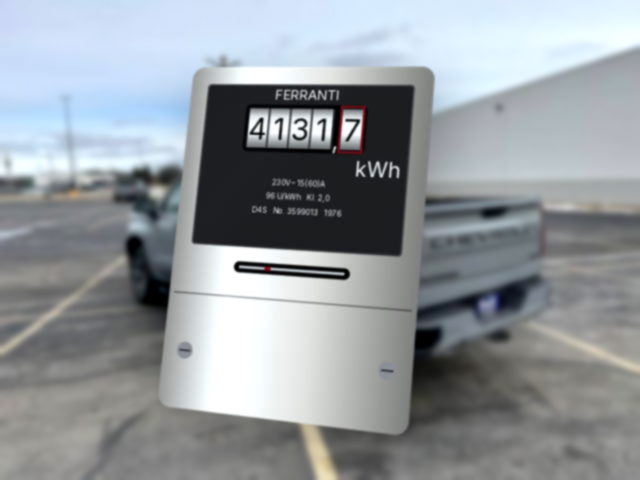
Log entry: 4131.7 kWh
